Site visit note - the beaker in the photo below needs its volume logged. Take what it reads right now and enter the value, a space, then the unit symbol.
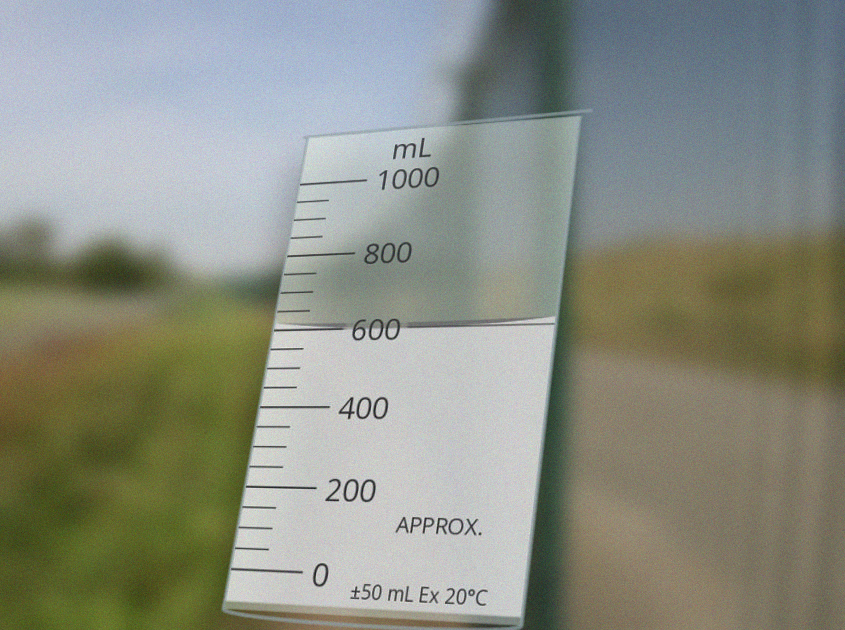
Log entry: 600 mL
